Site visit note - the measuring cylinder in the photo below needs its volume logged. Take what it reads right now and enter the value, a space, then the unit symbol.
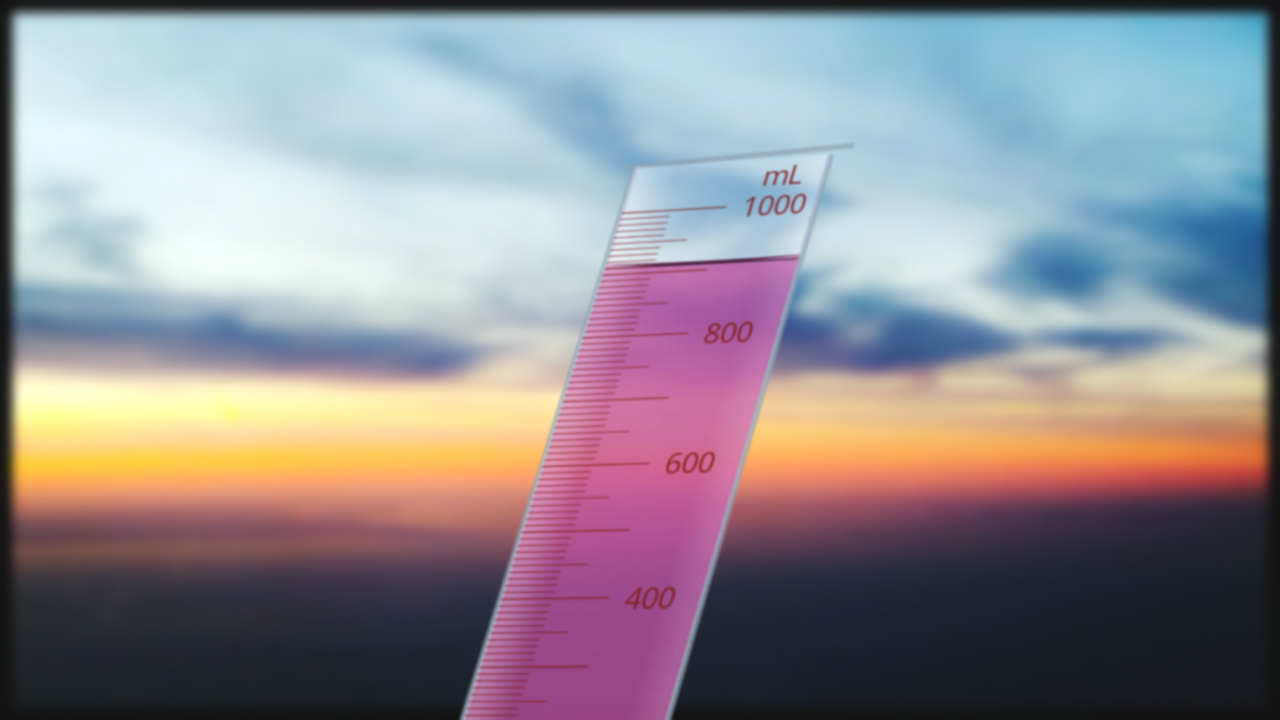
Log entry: 910 mL
